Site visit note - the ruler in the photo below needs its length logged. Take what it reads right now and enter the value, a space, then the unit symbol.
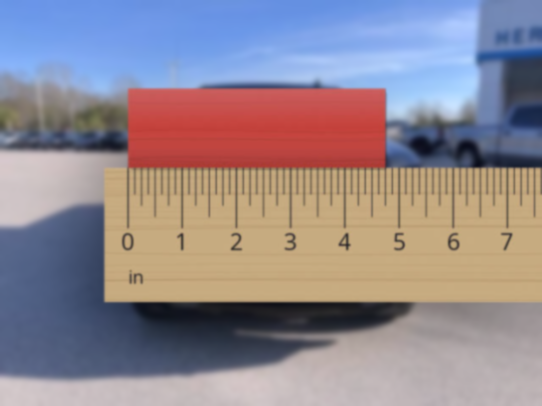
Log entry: 4.75 in
